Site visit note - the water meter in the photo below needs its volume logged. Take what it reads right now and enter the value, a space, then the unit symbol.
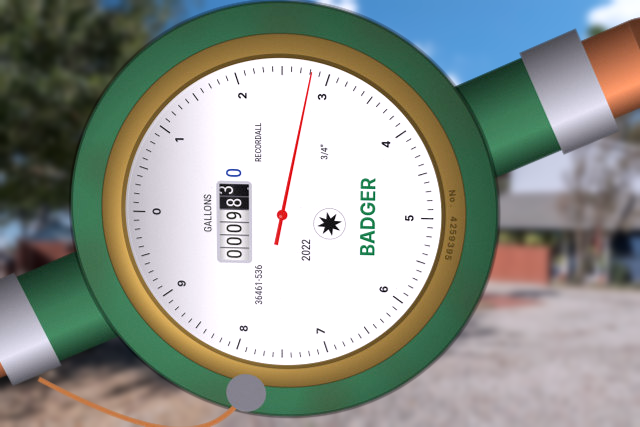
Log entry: 9832.8 gal
